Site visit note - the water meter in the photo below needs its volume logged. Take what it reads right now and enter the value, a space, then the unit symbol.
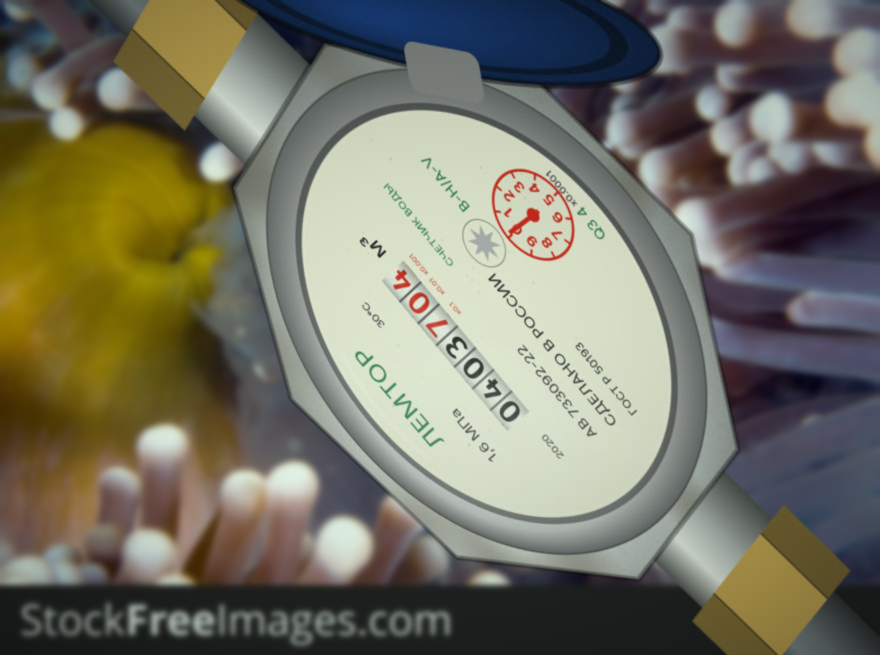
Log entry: 403.7040 m³
